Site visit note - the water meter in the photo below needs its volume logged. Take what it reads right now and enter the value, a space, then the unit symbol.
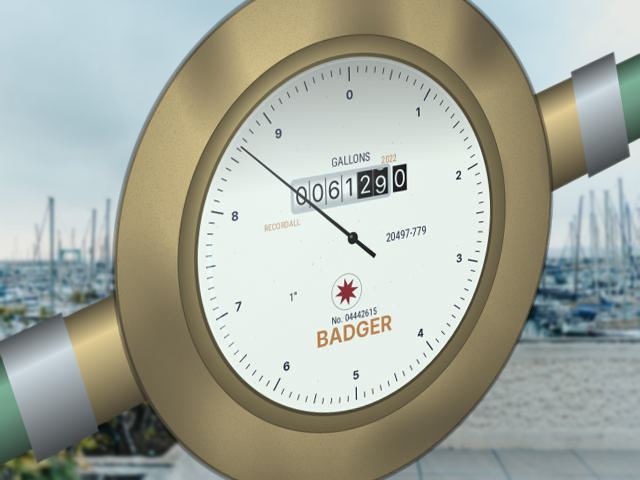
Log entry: 61288.6 gal
